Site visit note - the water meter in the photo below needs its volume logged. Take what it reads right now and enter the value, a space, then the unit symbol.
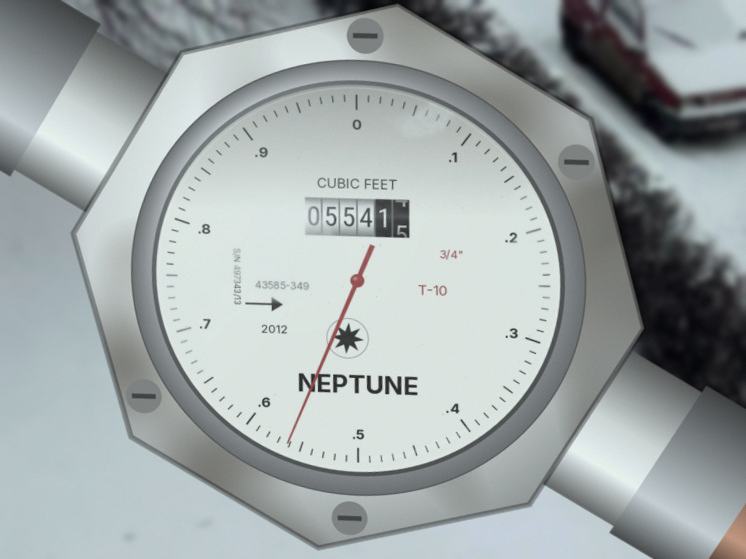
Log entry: 55414.56 ft³
